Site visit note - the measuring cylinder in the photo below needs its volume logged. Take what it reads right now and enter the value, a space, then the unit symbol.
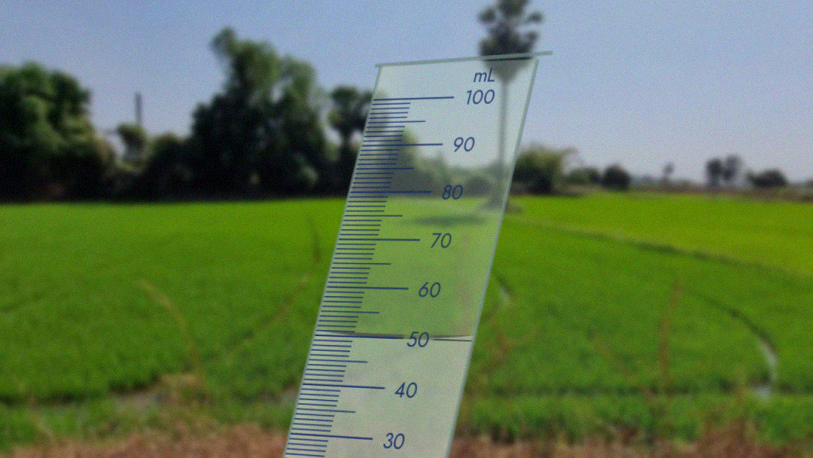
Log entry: 50 mL
